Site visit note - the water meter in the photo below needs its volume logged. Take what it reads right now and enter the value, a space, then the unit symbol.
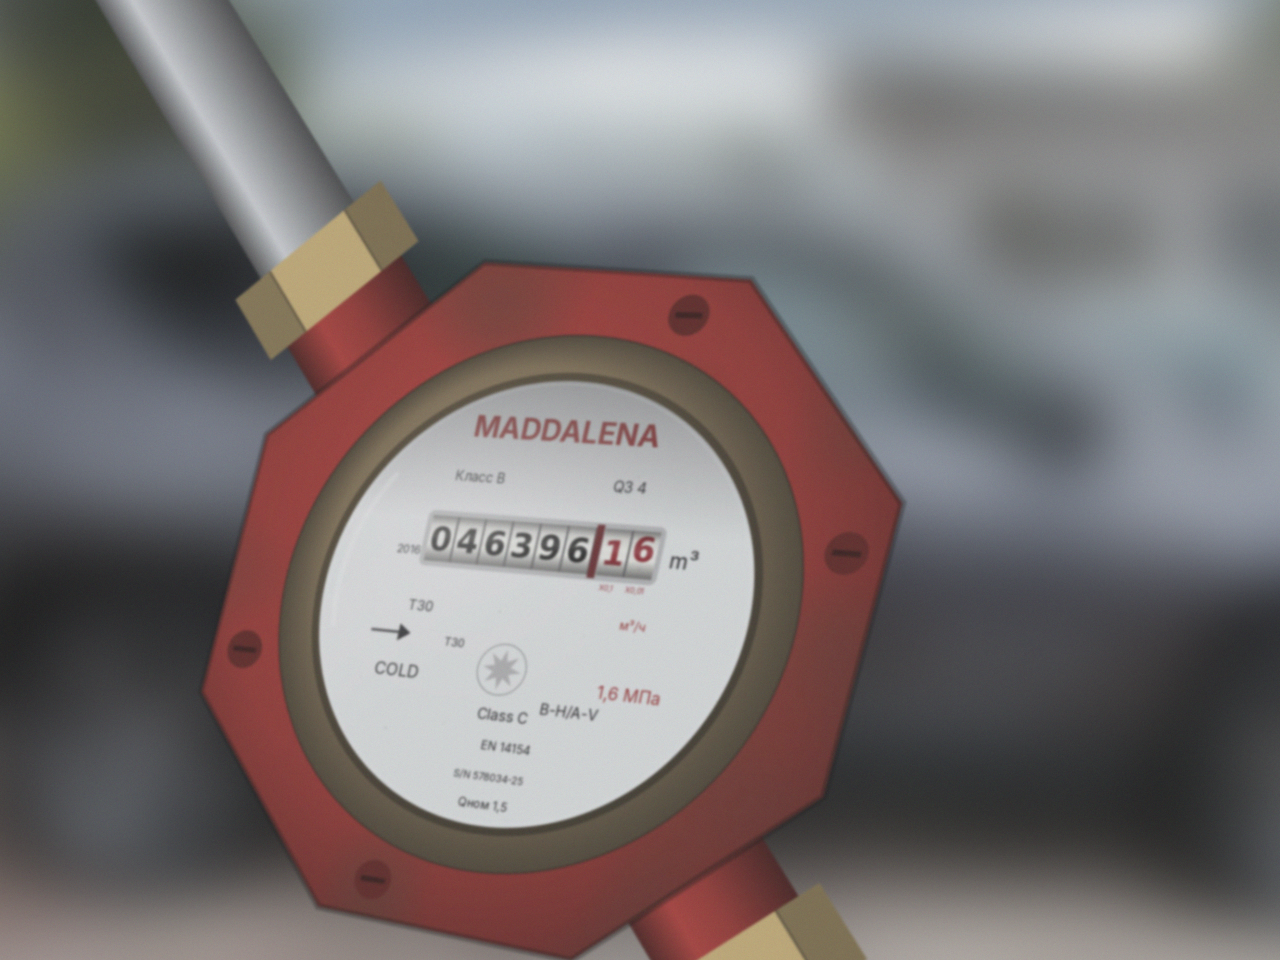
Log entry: 46396.16 m³
